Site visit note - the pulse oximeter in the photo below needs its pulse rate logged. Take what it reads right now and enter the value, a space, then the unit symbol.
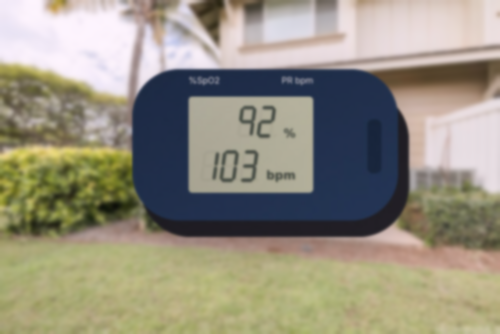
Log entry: 103 bpm
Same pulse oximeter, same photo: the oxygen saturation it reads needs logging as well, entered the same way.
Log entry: 92 %
